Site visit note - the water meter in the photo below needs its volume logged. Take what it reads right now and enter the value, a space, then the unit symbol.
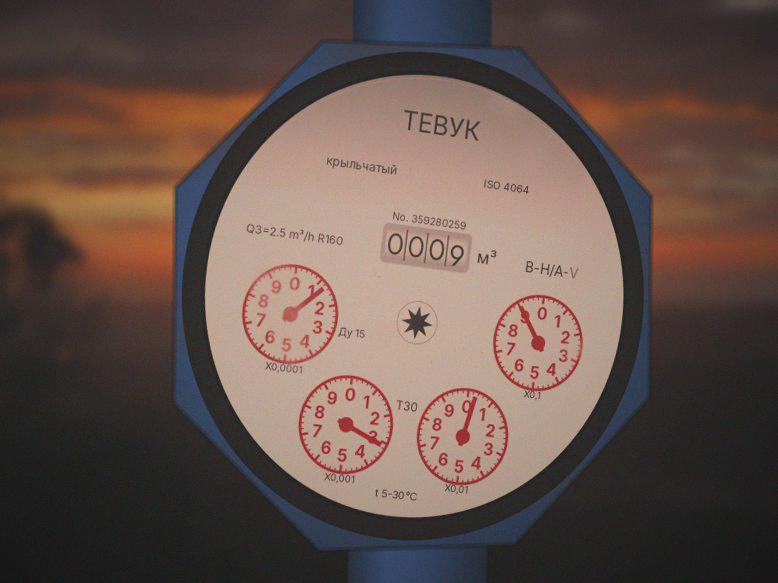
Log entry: 8.9031 m³
